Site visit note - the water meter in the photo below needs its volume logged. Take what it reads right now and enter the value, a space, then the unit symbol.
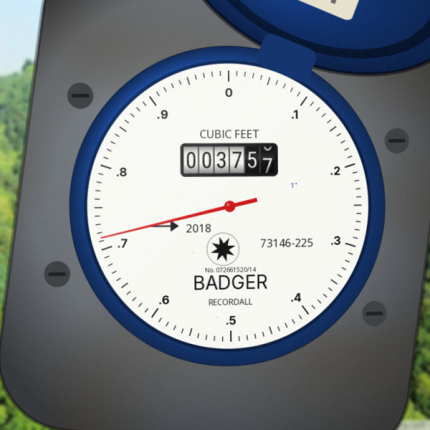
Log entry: 3756.71 ft³
